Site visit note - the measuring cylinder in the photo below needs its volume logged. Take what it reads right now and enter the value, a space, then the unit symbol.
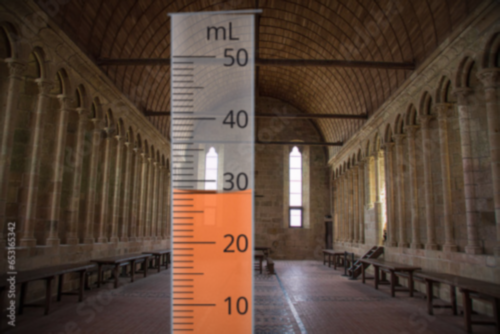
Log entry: 28 mL
